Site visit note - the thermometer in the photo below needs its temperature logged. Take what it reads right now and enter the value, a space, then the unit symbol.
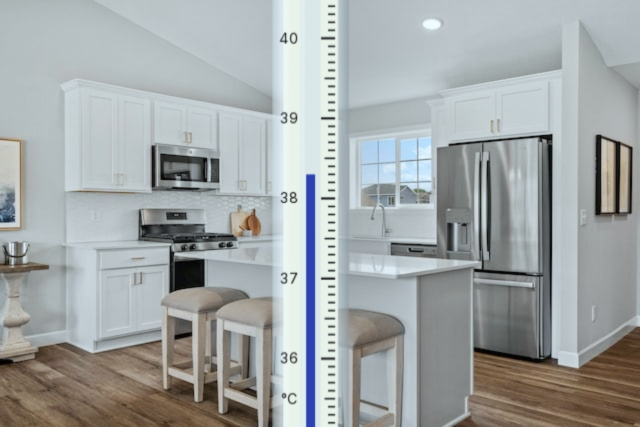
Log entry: 38.3 °C
